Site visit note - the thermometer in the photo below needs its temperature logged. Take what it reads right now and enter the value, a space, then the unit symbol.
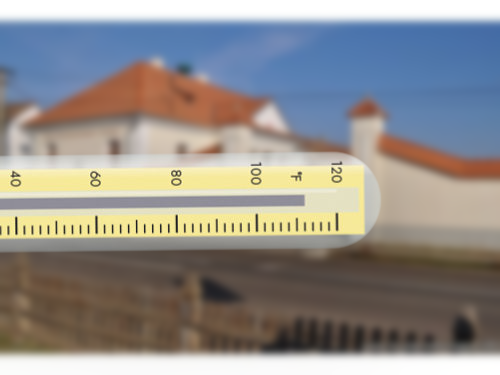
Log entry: 112 °F
